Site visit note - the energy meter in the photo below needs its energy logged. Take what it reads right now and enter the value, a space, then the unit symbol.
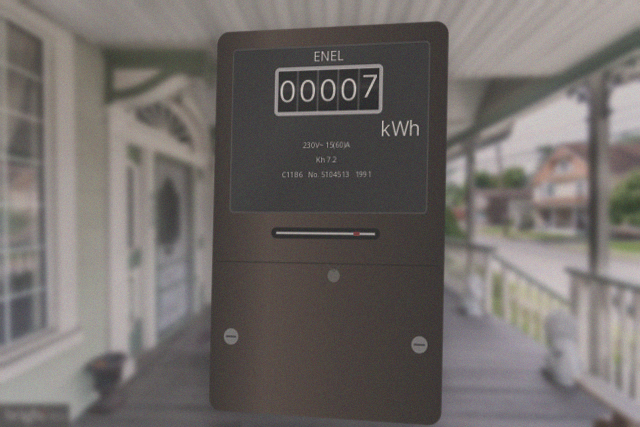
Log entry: 7 kWh
